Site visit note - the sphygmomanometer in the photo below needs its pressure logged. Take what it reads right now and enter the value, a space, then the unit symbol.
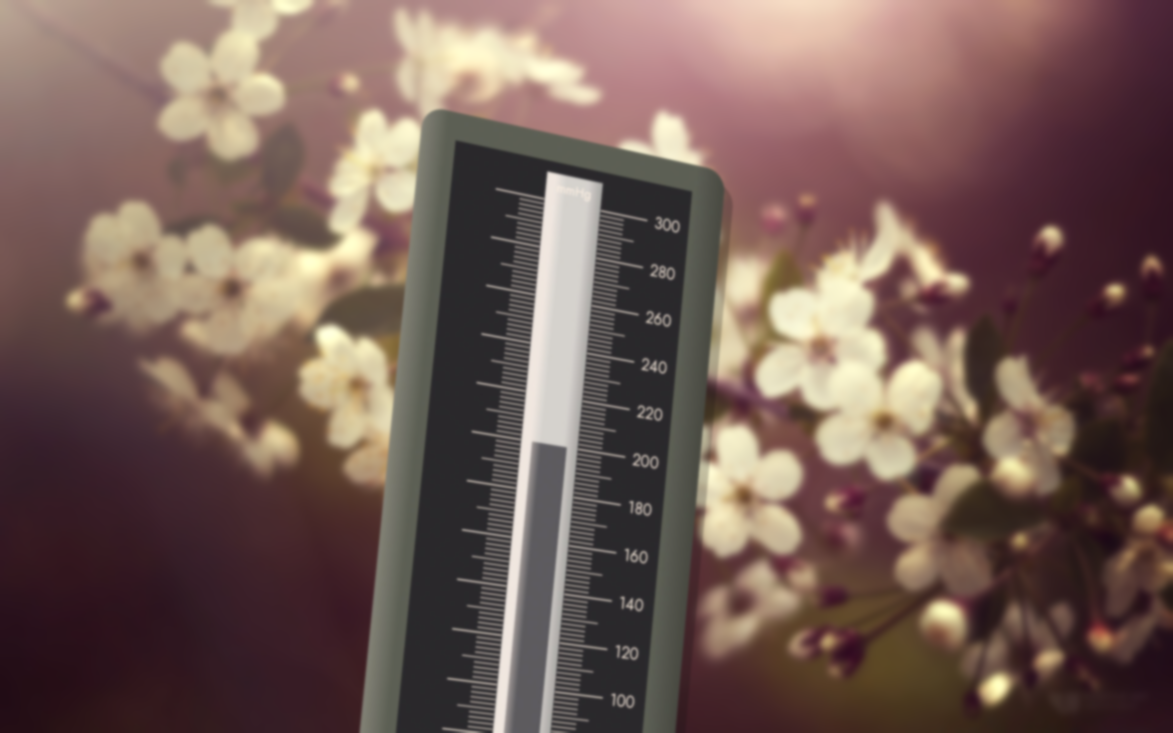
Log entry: 200 mmHg
